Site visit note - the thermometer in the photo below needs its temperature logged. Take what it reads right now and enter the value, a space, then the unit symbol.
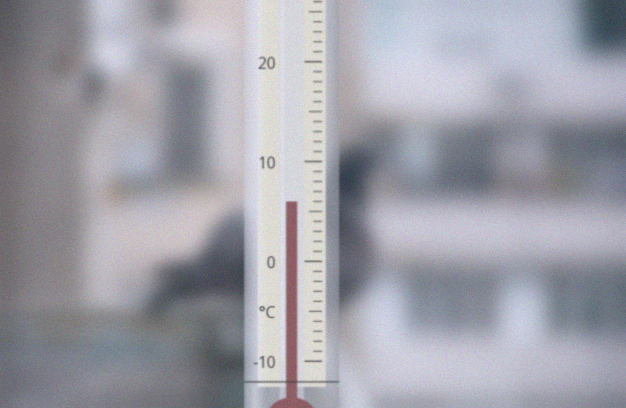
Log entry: 6 °C
